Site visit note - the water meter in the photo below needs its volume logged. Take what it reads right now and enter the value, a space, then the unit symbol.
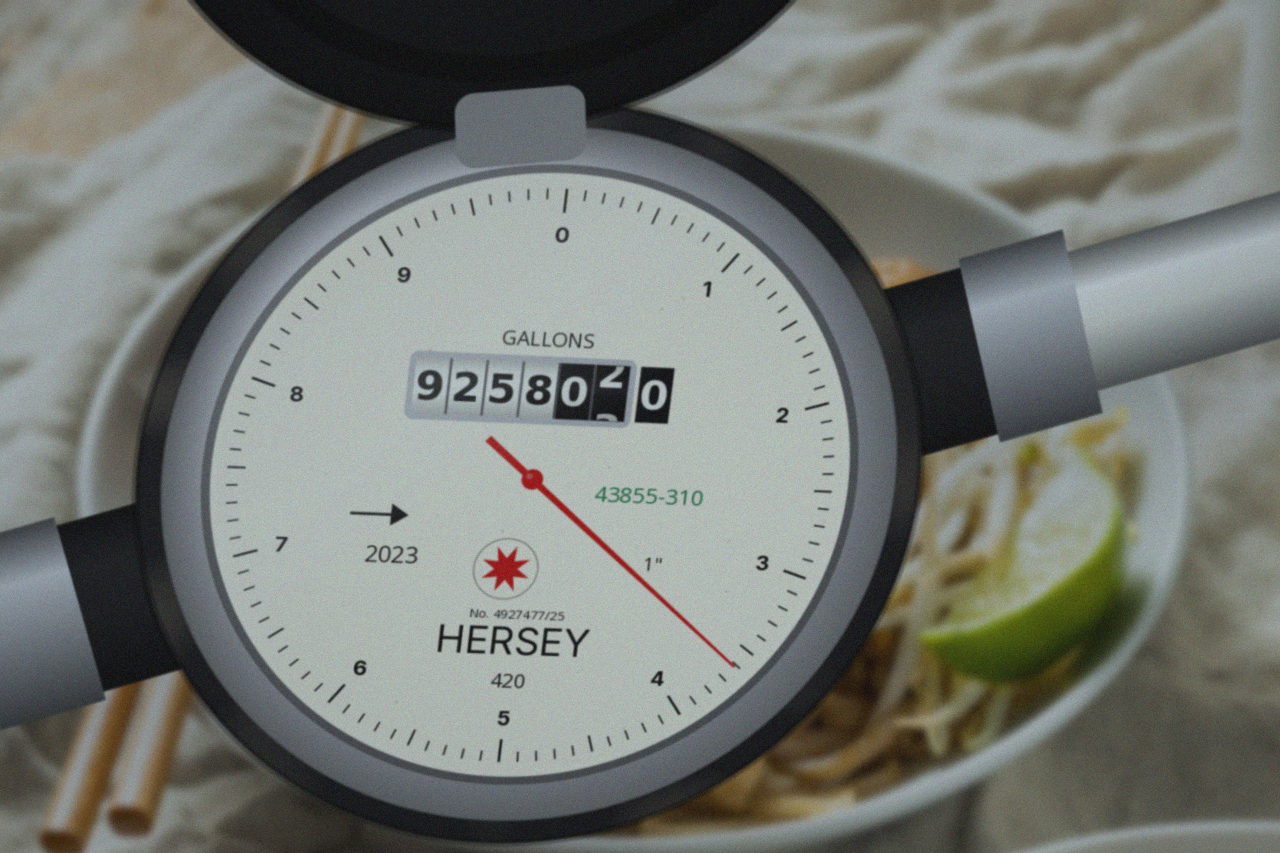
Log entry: 9258023.6 gal
